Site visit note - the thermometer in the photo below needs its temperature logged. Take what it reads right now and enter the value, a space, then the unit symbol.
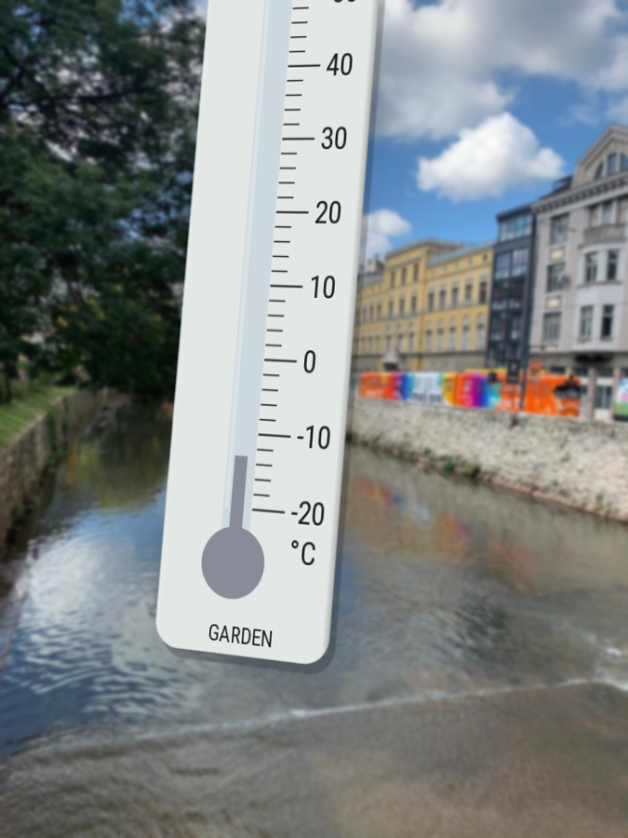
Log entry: -13 °C
